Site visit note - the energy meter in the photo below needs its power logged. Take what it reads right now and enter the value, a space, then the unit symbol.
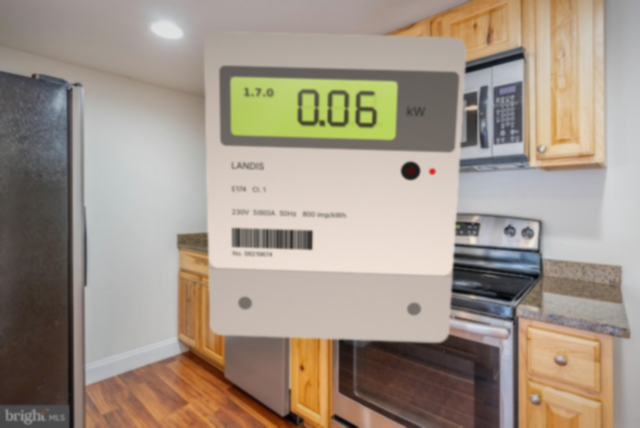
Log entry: 0.06 kW
